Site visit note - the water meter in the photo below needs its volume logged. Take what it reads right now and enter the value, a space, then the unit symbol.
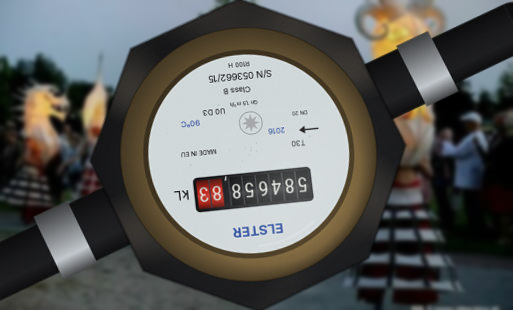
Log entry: 584658.83 kL
